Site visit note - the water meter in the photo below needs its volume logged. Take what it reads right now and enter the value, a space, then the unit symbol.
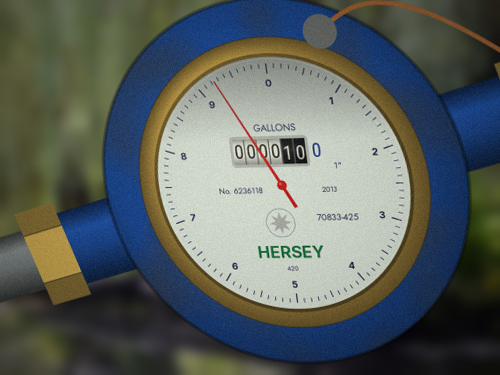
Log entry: 99.2 gal
